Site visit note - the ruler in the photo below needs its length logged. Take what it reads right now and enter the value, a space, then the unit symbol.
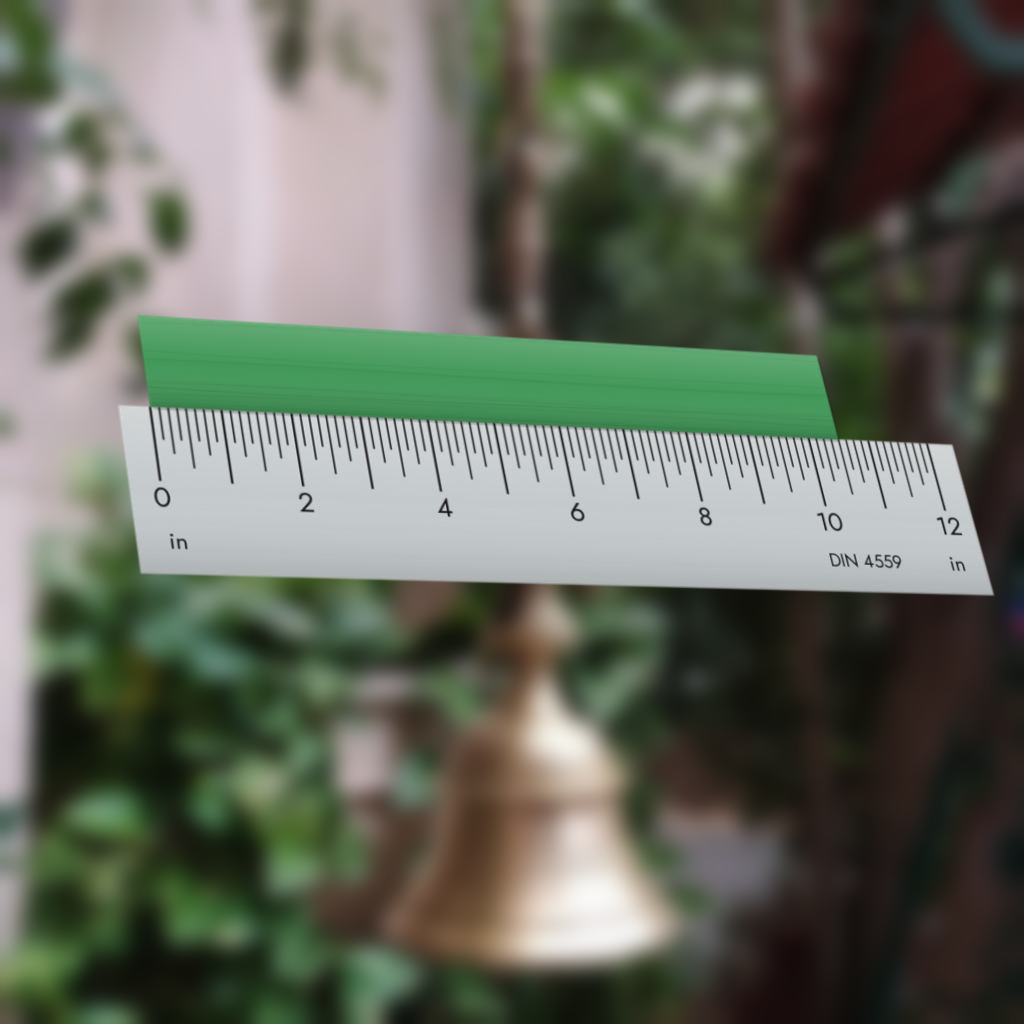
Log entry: 10.5 in
